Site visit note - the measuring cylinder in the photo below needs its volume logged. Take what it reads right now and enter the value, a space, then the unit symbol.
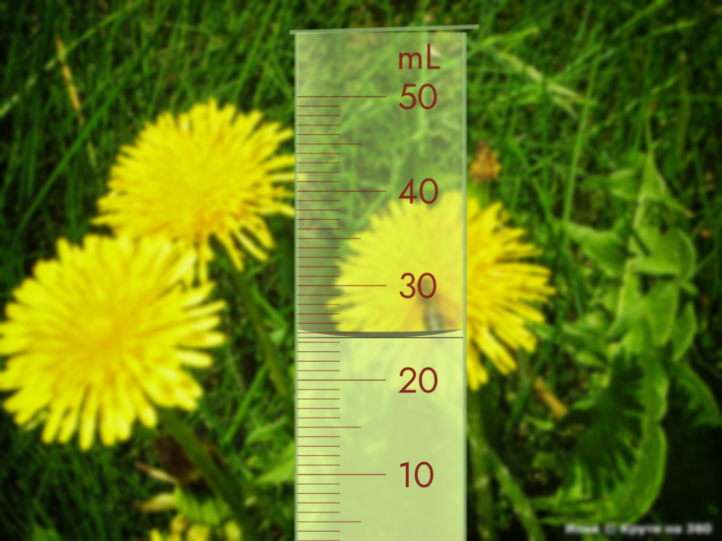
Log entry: 24.5 mL
